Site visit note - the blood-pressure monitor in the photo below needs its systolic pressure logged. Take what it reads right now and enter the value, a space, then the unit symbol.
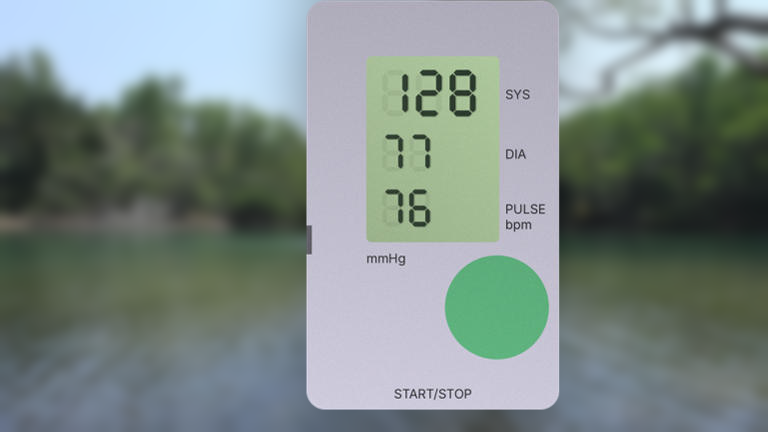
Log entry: 128 mmHg
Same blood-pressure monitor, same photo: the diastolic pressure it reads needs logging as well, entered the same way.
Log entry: 77 mmHg
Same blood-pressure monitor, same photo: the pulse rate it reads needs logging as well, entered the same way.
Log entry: 76 bpm
